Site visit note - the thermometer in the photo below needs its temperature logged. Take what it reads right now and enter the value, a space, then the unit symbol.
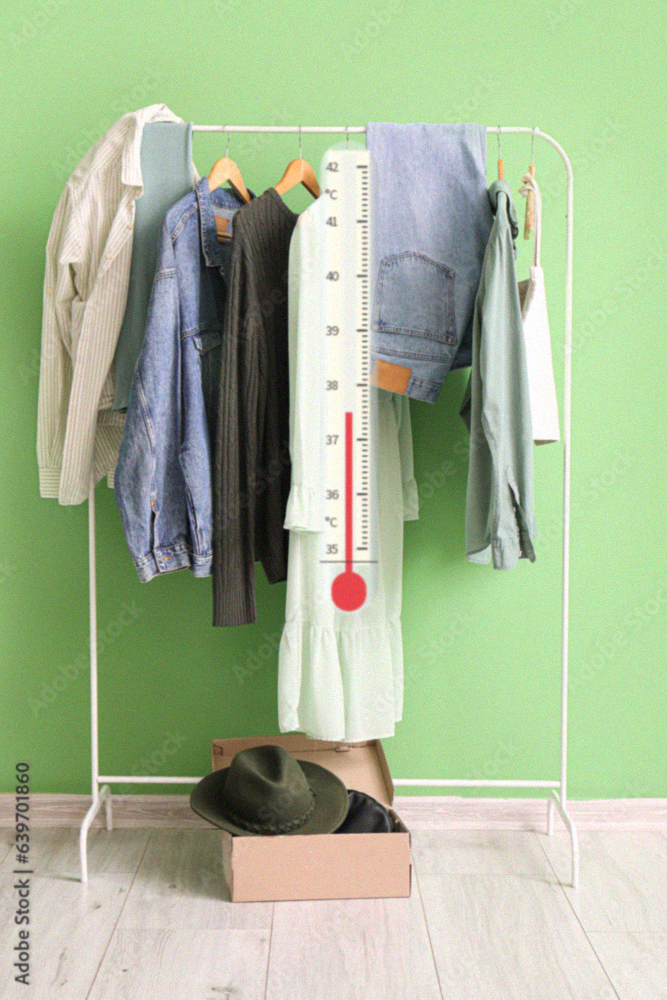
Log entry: 37.5 °C
